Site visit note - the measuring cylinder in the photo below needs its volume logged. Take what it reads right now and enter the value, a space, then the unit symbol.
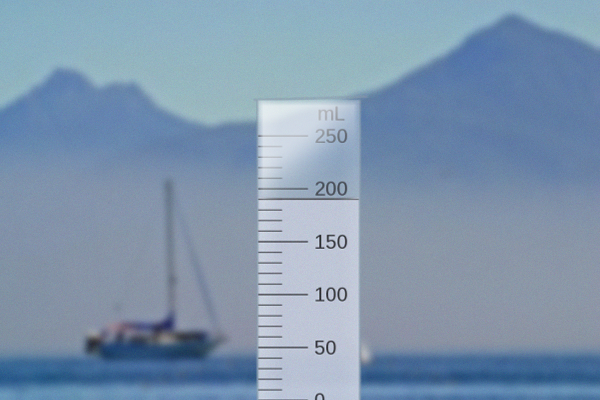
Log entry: 190 mL
